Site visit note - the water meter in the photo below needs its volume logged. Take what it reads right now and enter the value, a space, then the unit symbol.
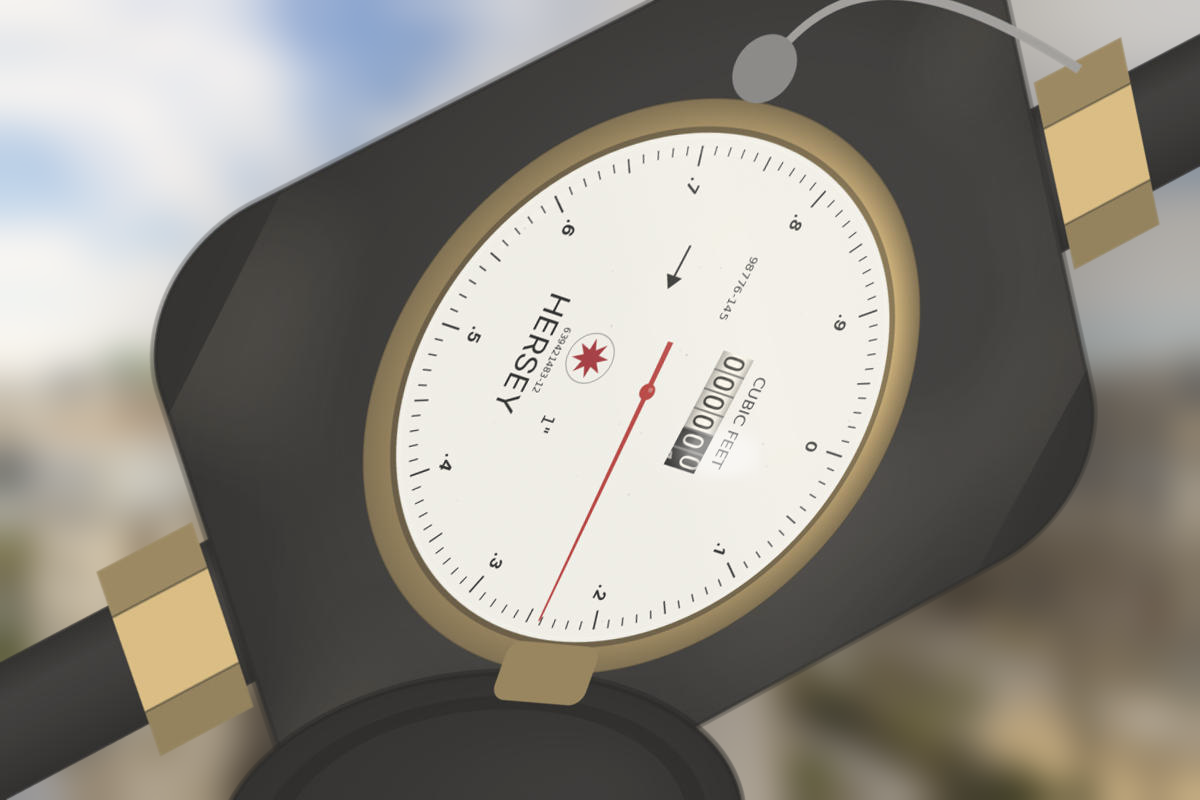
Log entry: 0.24 ft³
